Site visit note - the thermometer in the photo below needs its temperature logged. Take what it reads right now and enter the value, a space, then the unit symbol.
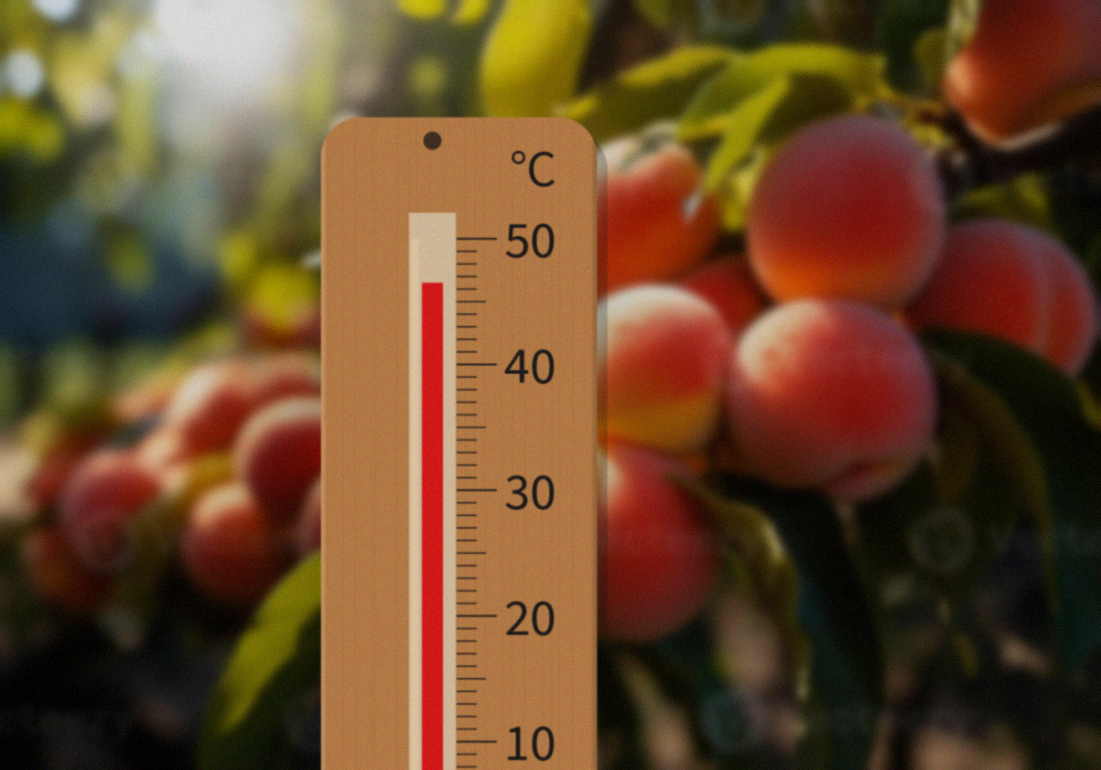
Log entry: 46.5 °C
